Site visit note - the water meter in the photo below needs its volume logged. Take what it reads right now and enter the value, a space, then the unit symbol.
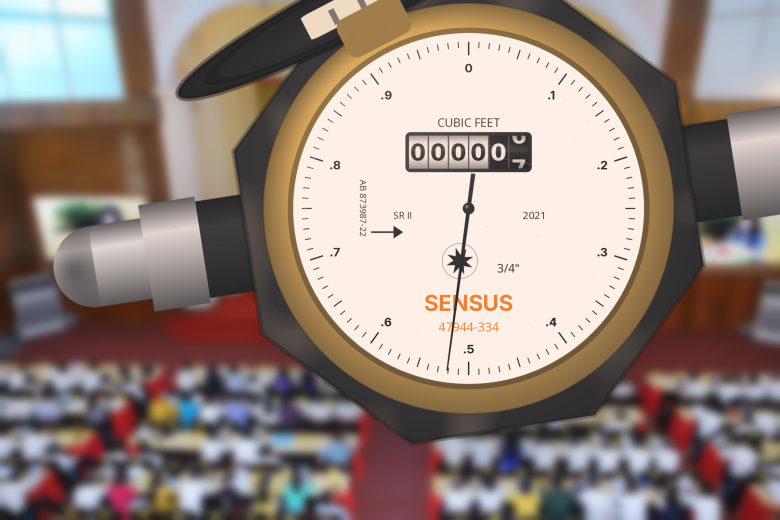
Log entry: 6.52 ft³
